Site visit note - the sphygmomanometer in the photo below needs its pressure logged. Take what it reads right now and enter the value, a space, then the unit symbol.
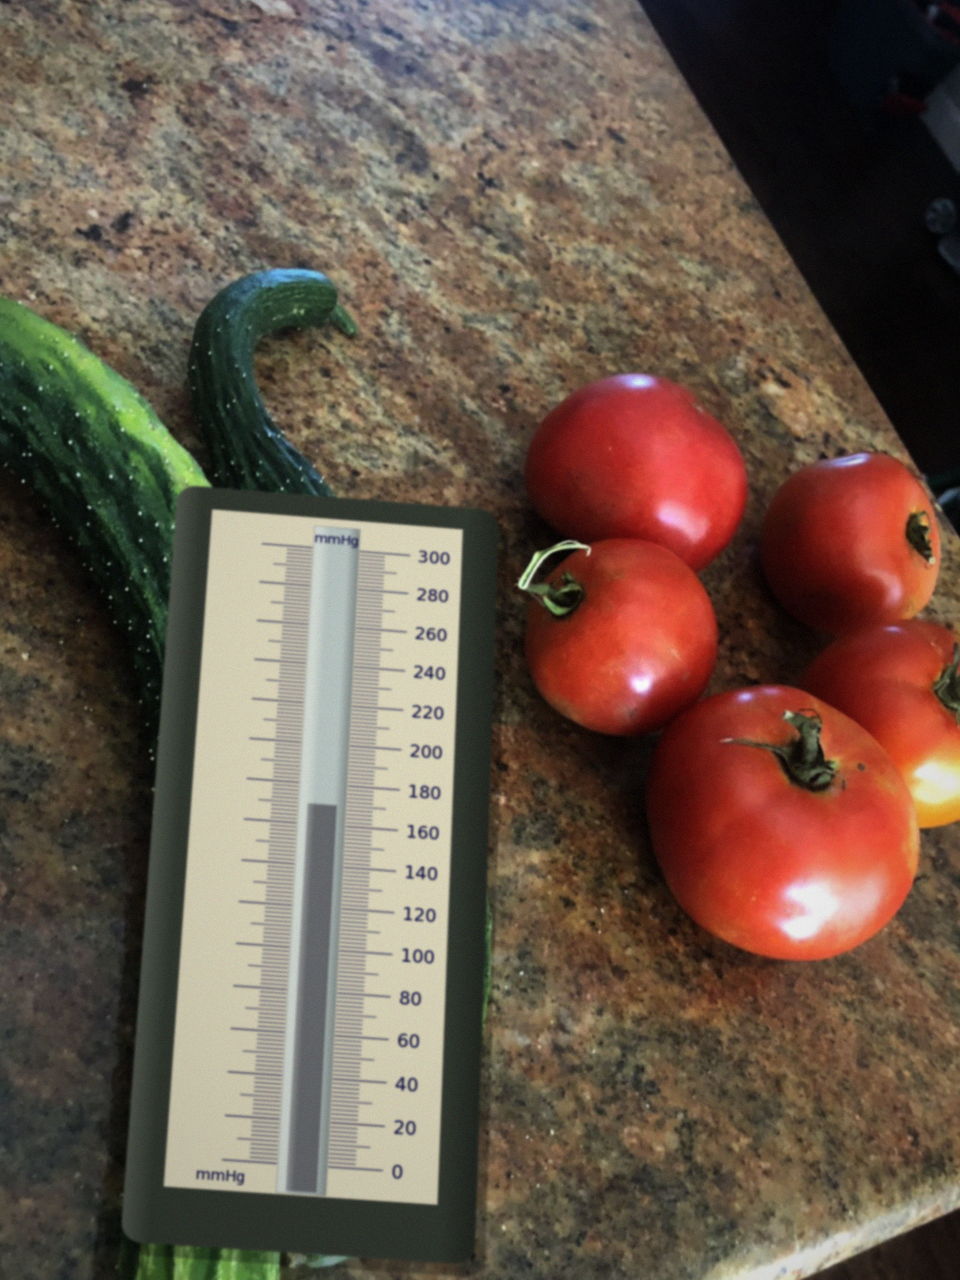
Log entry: 170 mmHg
